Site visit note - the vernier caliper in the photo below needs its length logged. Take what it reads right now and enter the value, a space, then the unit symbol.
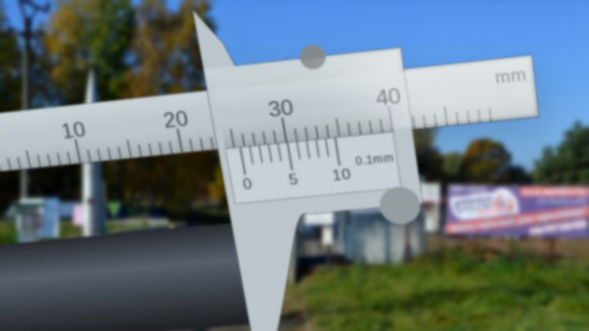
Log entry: 25.6 mm
